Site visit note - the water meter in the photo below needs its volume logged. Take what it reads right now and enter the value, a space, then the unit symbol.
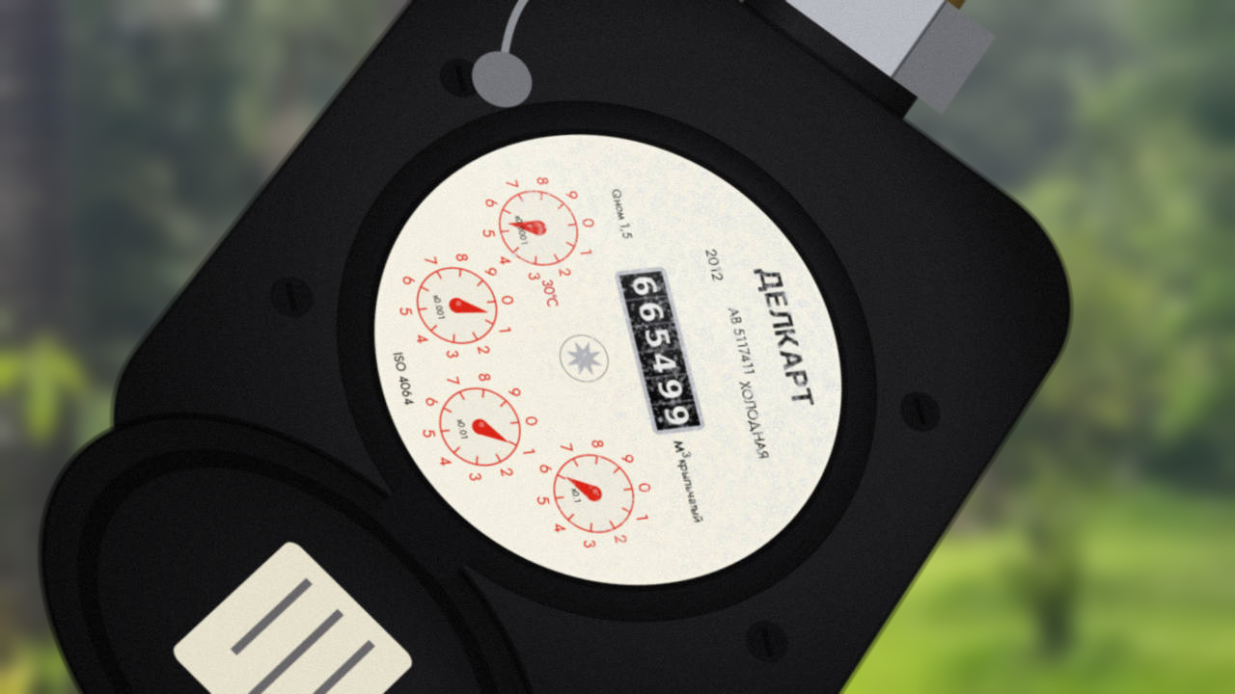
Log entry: 665499.6105 m³
